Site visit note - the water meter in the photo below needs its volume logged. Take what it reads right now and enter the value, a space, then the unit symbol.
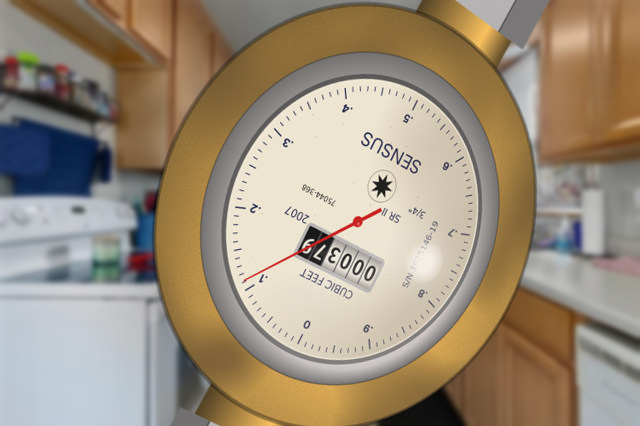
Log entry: 379.11 ft³
